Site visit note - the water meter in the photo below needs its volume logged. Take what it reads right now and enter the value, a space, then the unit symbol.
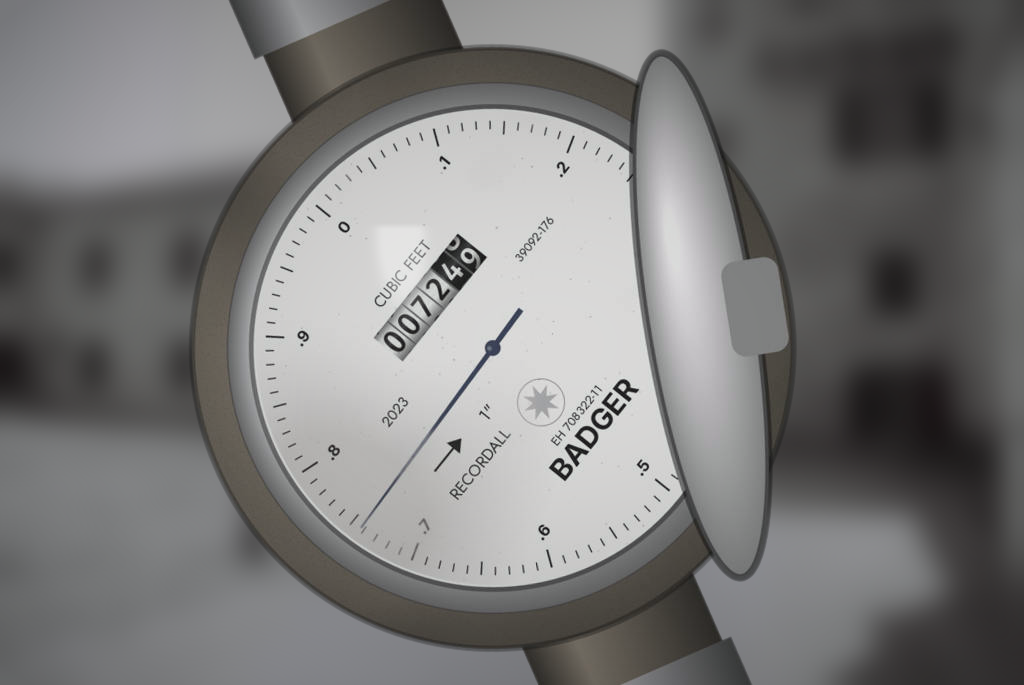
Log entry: 7248.74 ft³
